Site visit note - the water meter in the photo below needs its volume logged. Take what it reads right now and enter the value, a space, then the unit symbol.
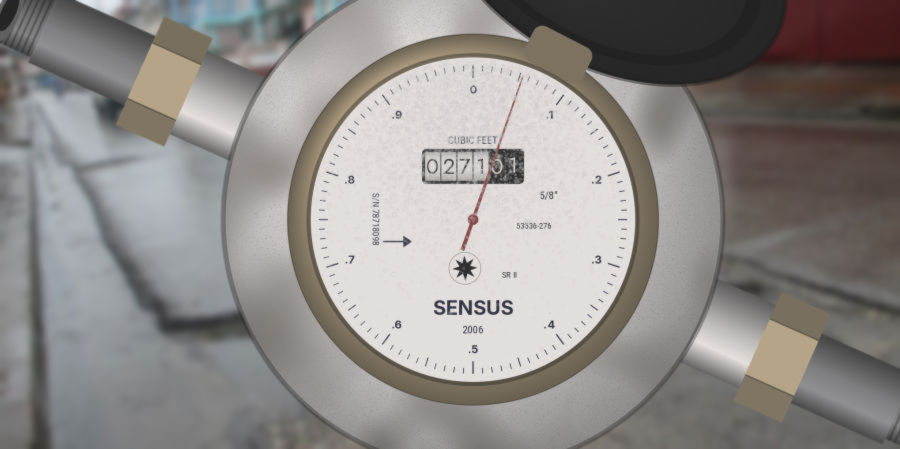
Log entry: 27101.05 ft³
